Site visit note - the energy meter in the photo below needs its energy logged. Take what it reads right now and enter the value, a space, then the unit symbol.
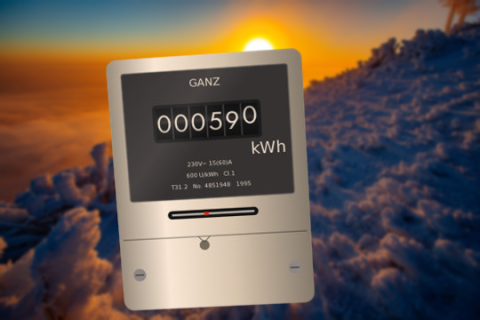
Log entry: 590 kWh
